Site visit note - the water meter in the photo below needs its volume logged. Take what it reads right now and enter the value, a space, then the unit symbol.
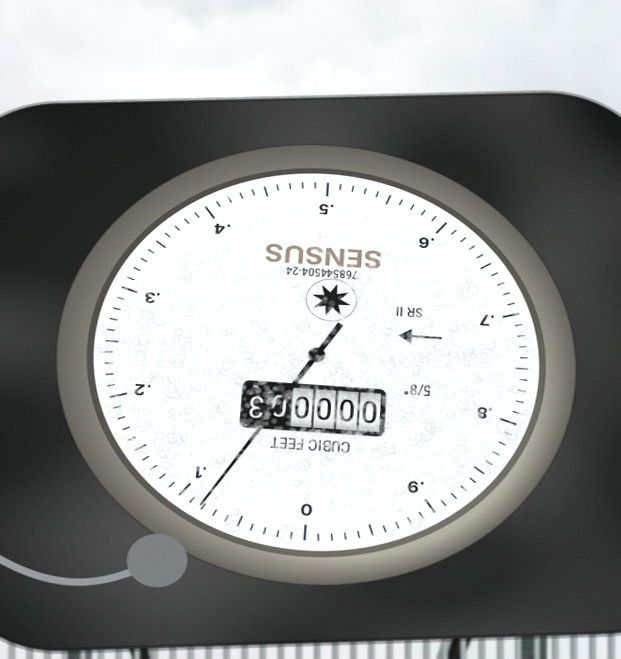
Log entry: 3.08 ft³
